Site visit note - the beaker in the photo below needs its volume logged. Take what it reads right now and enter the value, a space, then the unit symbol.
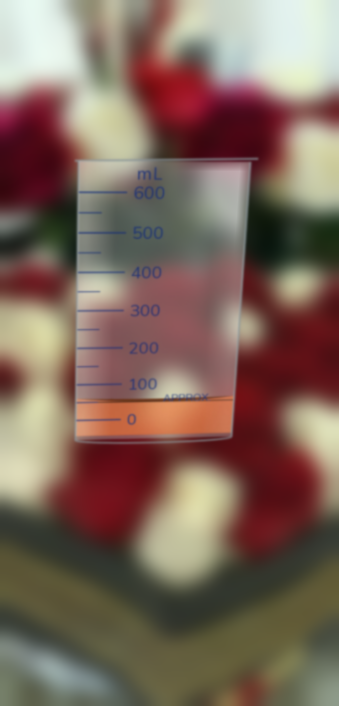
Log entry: 50 mL
